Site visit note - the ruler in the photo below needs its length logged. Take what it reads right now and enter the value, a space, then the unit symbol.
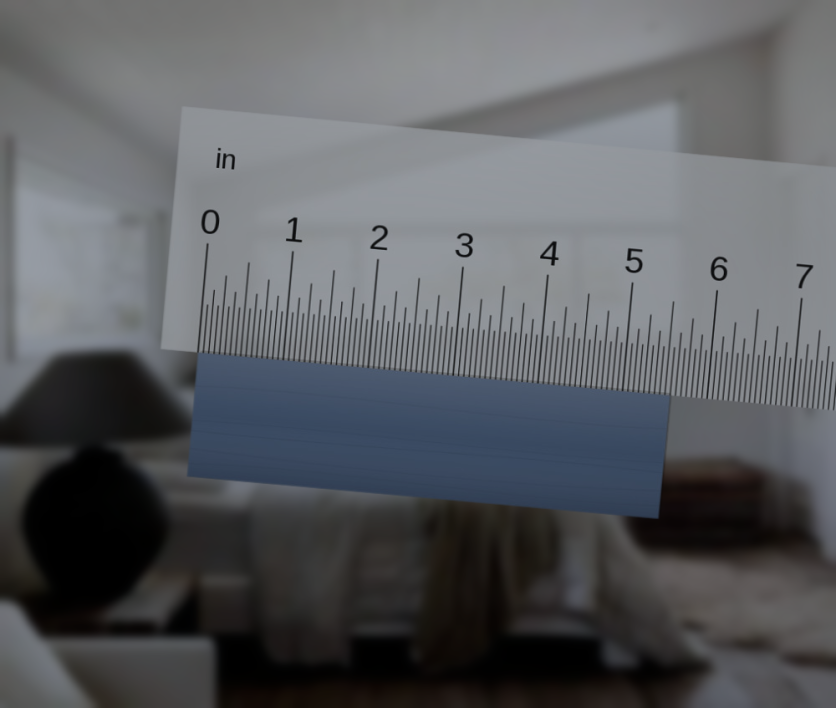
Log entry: 5.5625 in
